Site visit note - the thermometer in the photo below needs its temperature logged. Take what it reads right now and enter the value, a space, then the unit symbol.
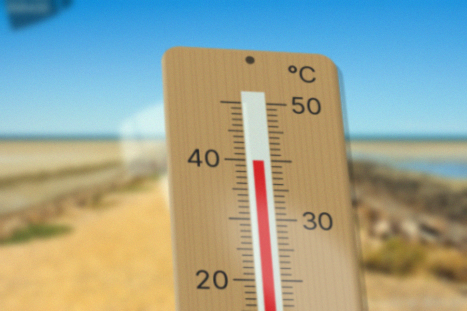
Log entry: 40 °C
